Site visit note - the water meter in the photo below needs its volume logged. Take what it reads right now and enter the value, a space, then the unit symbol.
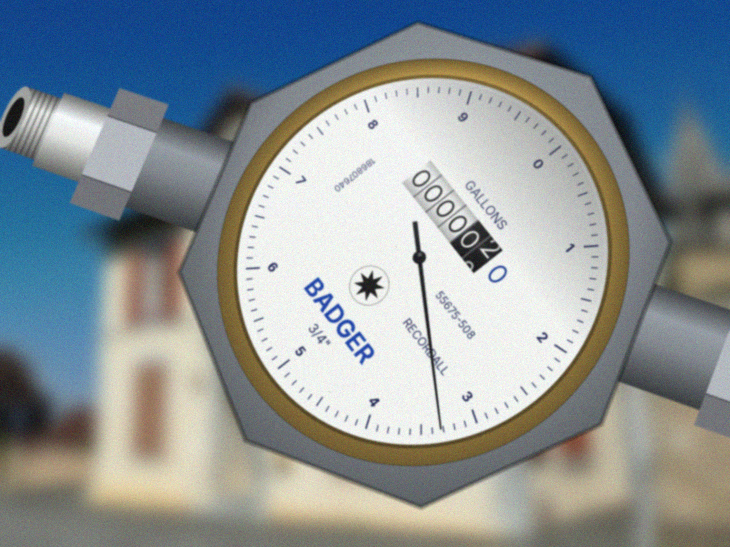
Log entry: 23.3 gal
